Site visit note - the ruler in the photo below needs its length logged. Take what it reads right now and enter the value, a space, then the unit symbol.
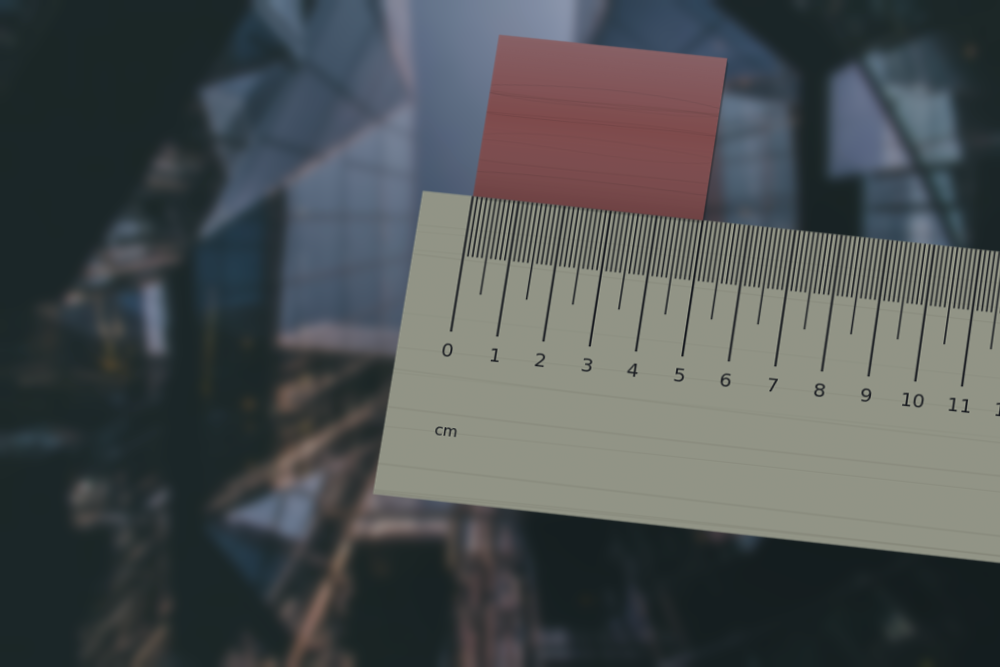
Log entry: 5 cm
